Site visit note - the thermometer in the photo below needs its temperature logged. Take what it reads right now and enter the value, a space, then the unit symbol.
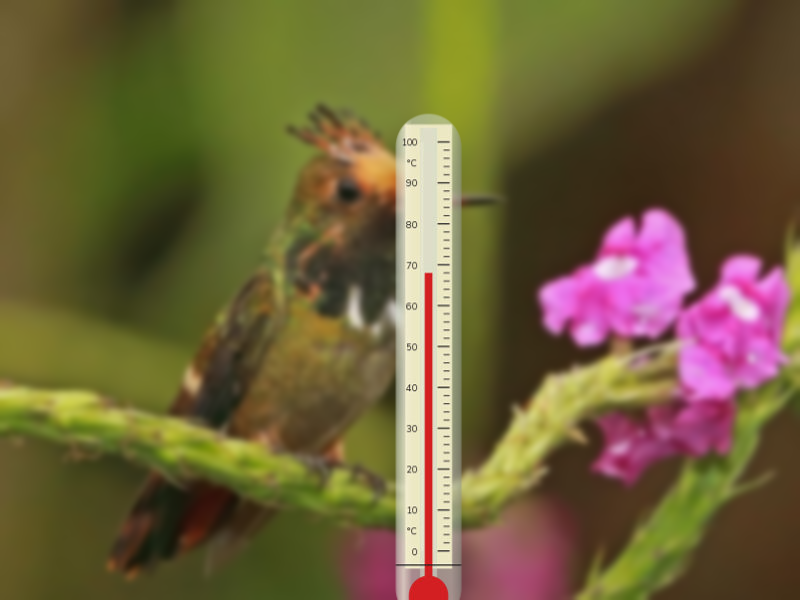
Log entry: 68 °C
